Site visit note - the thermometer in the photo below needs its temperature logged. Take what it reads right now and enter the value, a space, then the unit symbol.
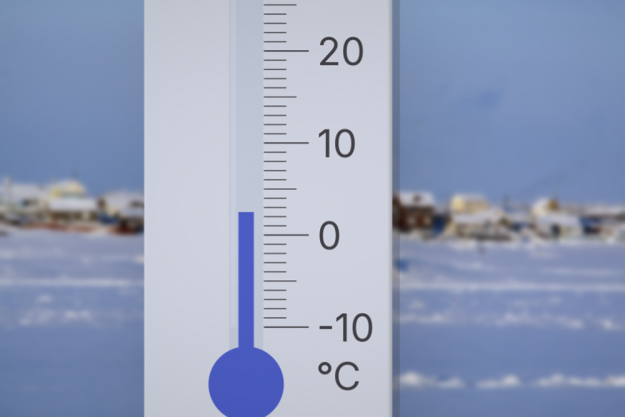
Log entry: 2.5 °C
